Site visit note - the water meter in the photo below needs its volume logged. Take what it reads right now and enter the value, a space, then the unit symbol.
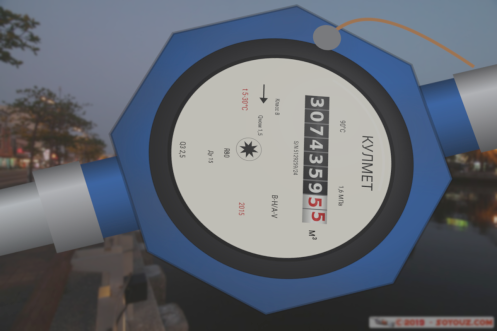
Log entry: 3074359.55 m³
